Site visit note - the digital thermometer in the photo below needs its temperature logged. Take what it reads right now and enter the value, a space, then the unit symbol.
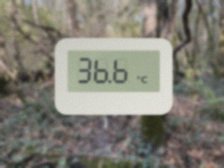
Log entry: 36.6 °C
